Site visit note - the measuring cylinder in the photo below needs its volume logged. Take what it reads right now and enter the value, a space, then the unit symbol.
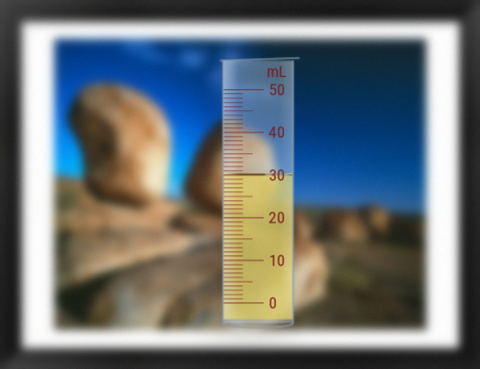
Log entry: 30 mL
